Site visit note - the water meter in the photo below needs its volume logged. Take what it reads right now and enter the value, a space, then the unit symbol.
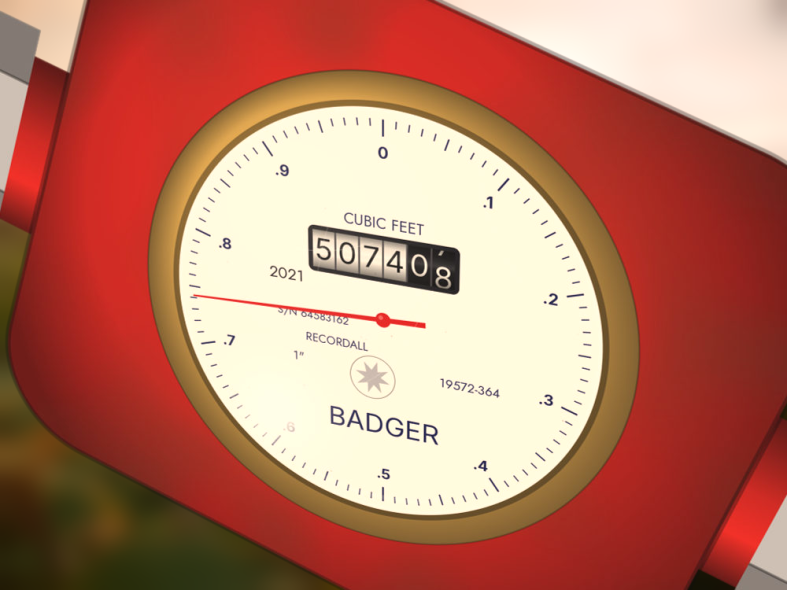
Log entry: 507407.74 ft³
